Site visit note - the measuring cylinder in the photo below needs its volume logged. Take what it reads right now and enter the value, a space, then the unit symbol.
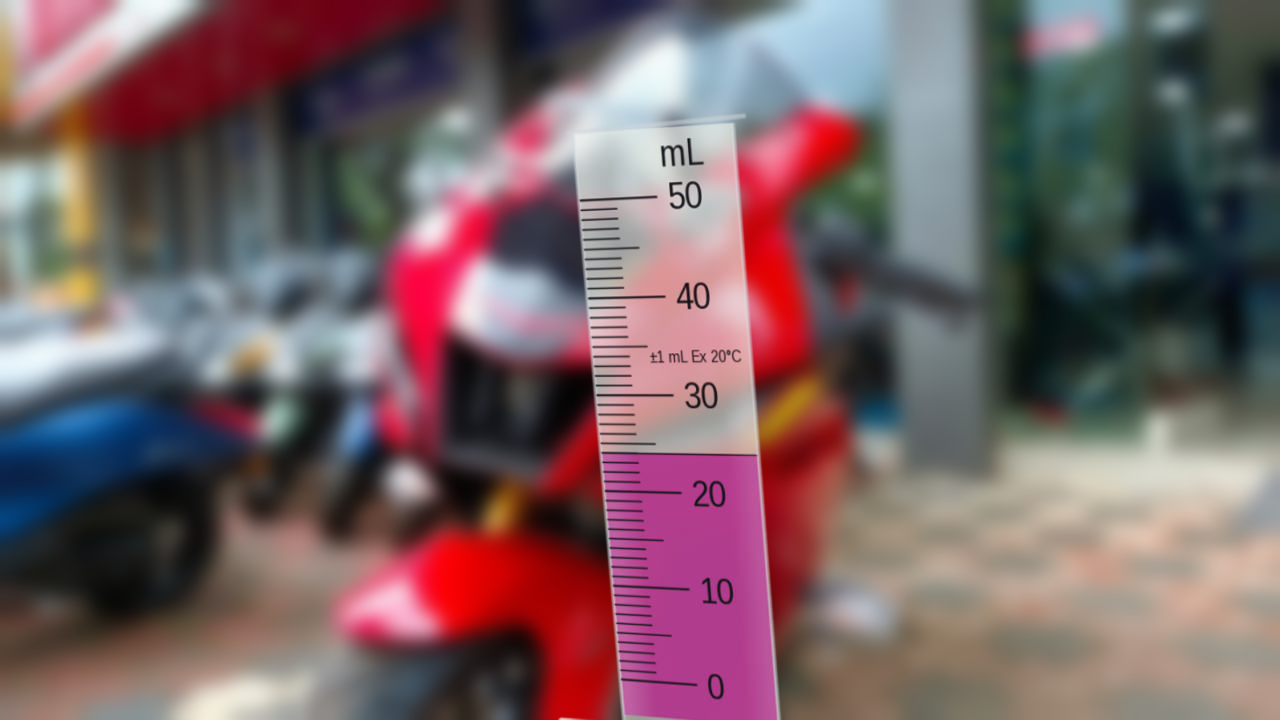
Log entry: 24 mL
